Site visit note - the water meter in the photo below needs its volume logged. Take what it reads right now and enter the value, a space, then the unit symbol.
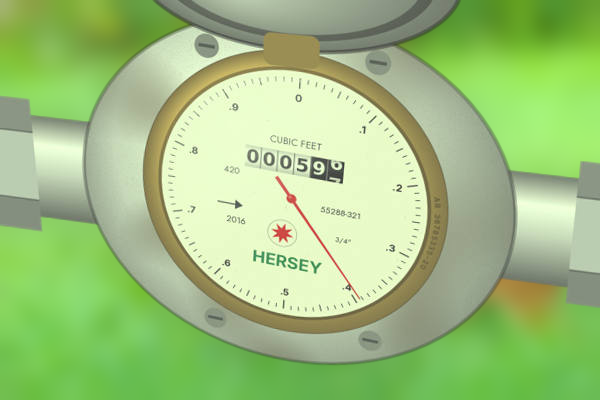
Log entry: 596.39 ft³
